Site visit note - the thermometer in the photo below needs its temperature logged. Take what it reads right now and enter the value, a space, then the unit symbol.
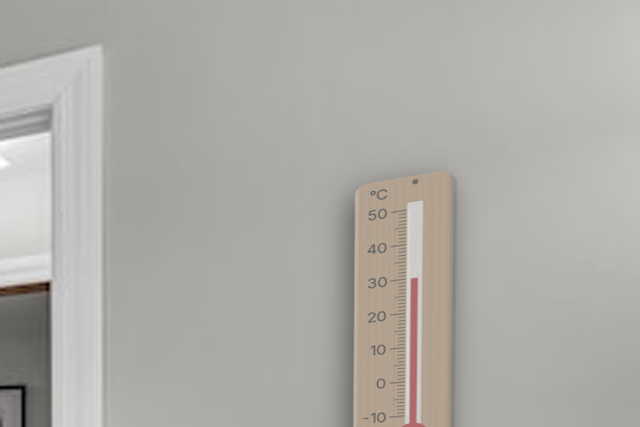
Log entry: 30 °C
